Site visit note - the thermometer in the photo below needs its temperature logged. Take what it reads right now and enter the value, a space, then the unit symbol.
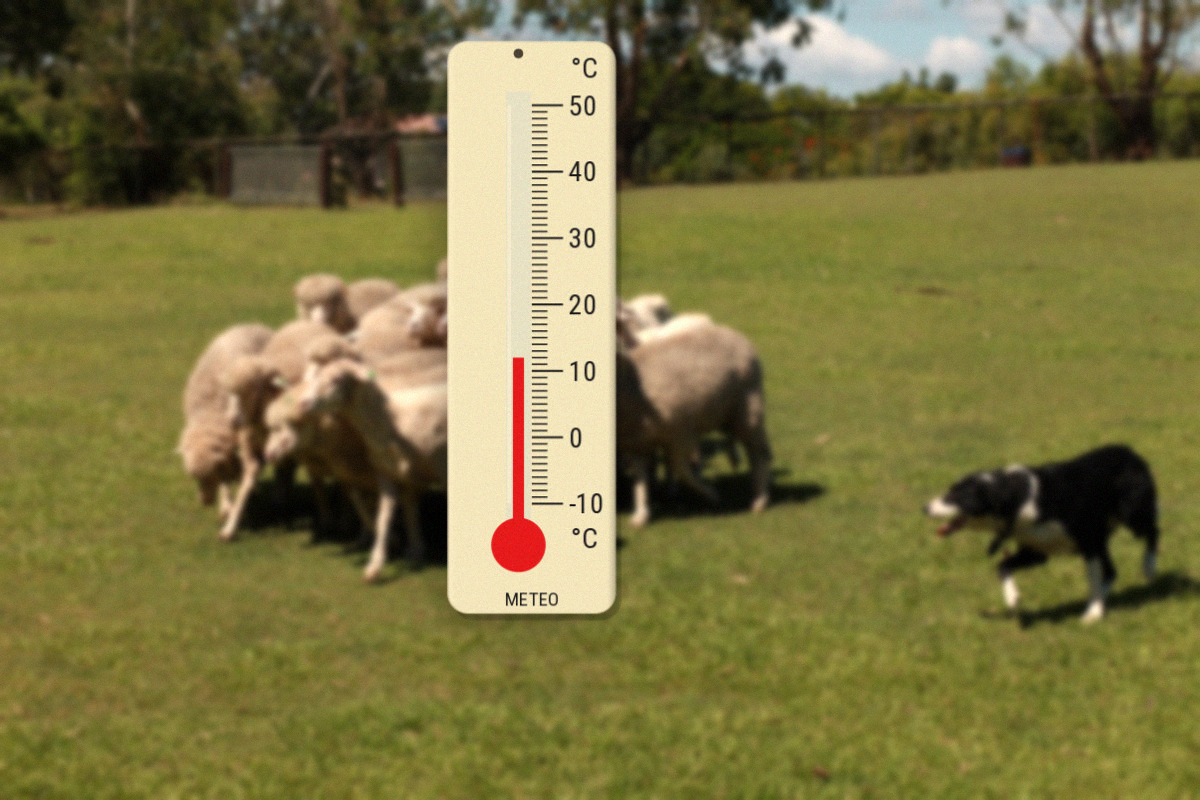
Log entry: 12 °C
